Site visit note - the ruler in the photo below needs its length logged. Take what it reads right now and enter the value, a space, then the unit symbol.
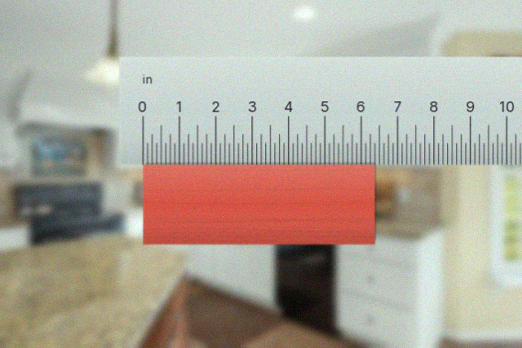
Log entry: 6.375 in
